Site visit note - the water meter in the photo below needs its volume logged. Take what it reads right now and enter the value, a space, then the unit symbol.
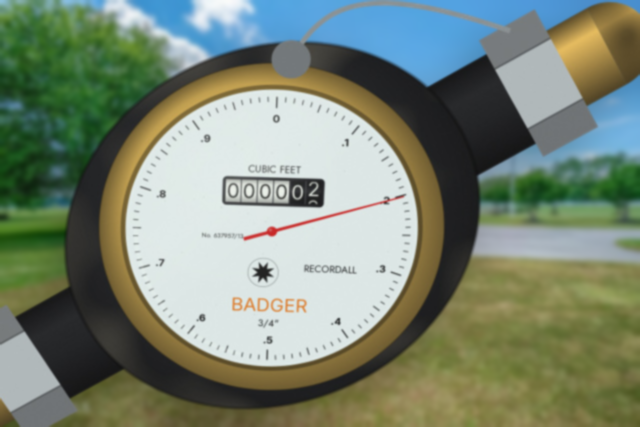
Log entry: 2.20 ft³
